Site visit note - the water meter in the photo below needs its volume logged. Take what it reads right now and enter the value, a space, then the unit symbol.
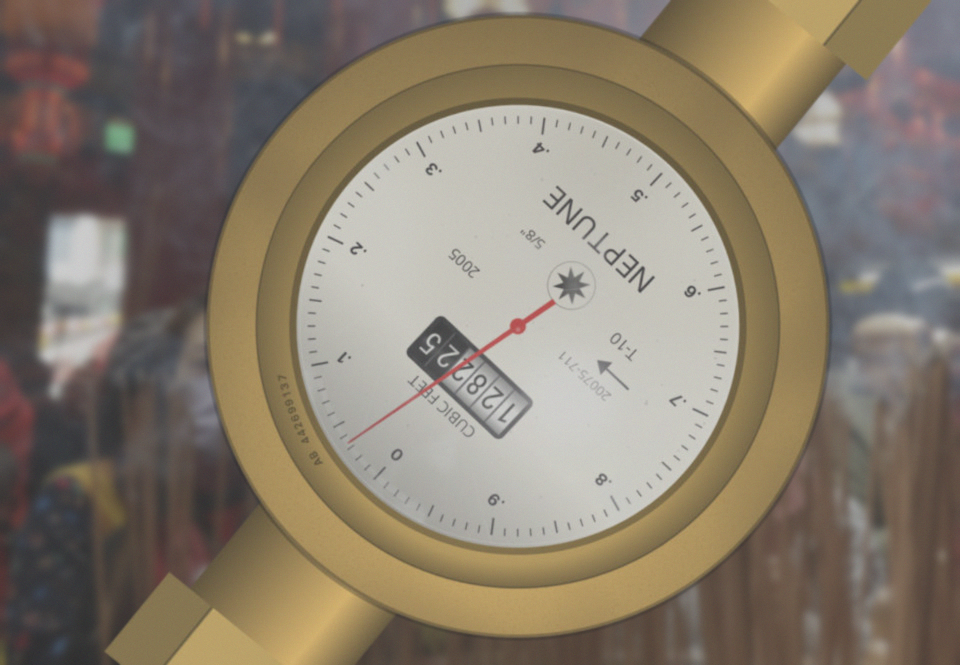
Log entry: 128225.03 ft³
